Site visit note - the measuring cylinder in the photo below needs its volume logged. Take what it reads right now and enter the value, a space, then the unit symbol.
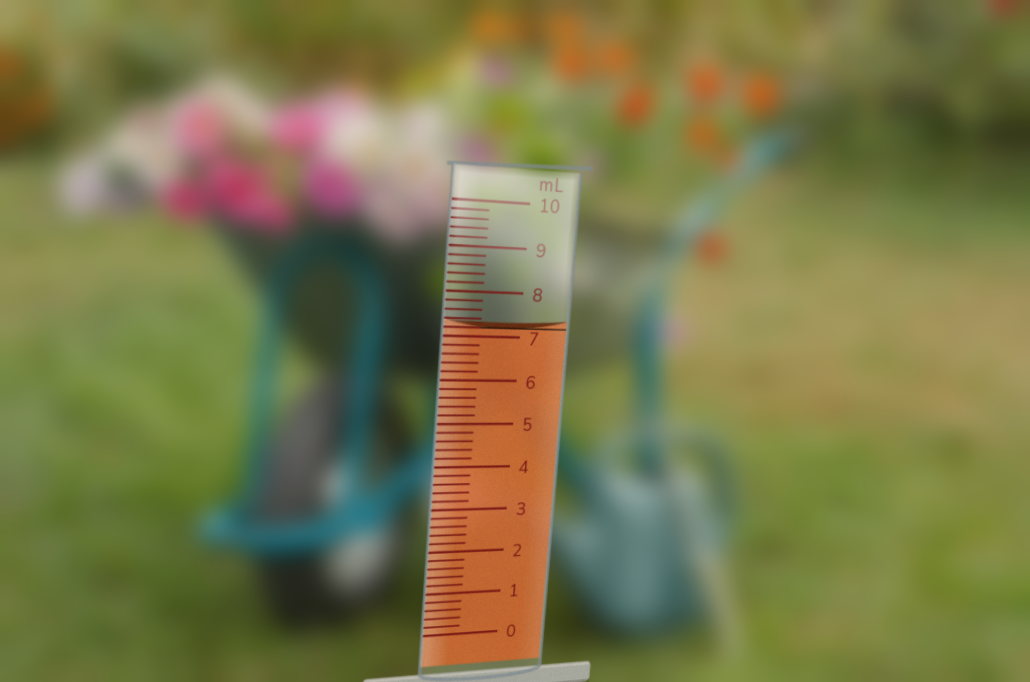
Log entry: 7.2 mL
